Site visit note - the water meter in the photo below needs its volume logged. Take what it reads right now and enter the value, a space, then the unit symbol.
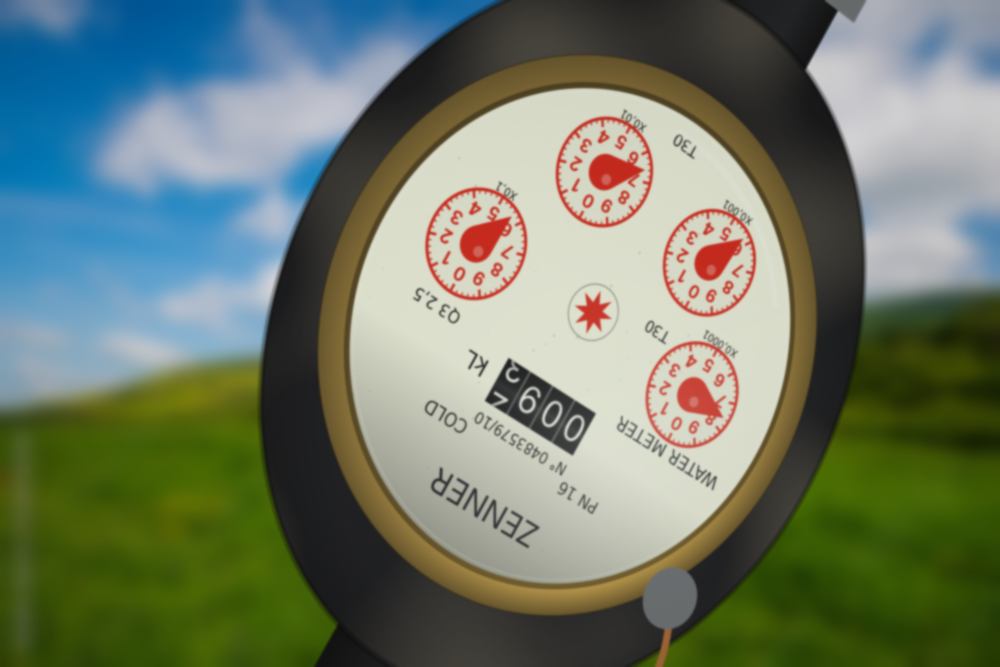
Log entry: 92.5657 kL
